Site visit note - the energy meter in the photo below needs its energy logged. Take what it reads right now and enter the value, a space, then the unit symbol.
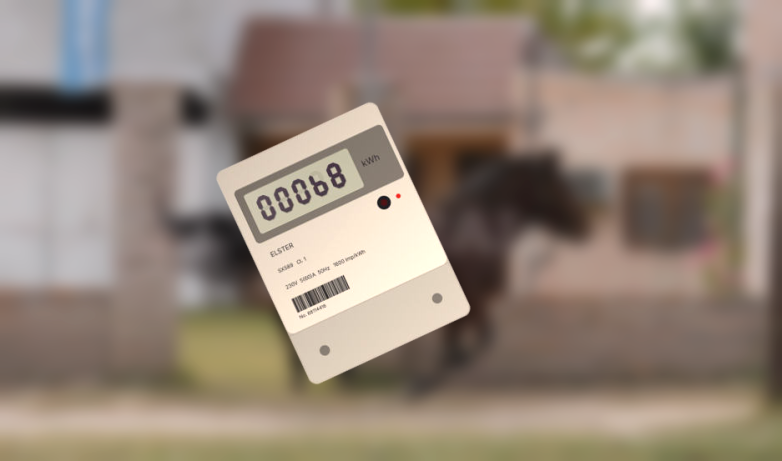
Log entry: 68 kWh
